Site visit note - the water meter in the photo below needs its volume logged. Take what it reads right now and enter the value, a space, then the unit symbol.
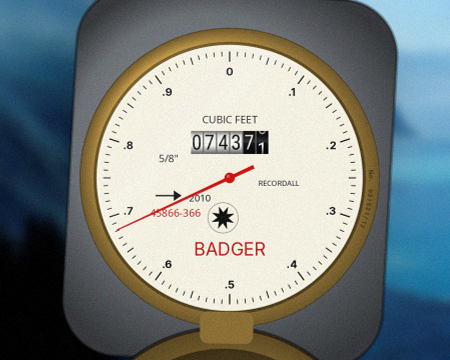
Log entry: 74370.68 ft³
